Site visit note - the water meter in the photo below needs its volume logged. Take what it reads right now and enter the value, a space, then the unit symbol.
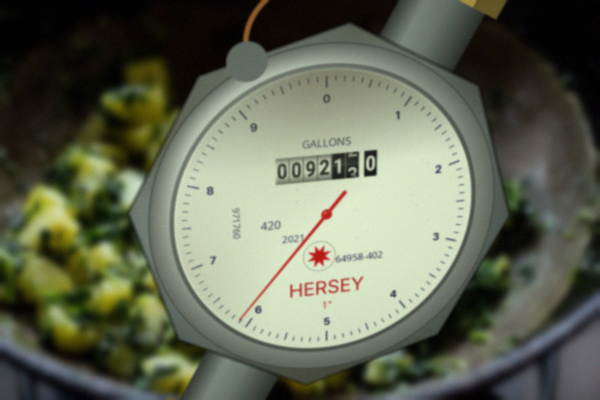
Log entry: 92126.1 gal
